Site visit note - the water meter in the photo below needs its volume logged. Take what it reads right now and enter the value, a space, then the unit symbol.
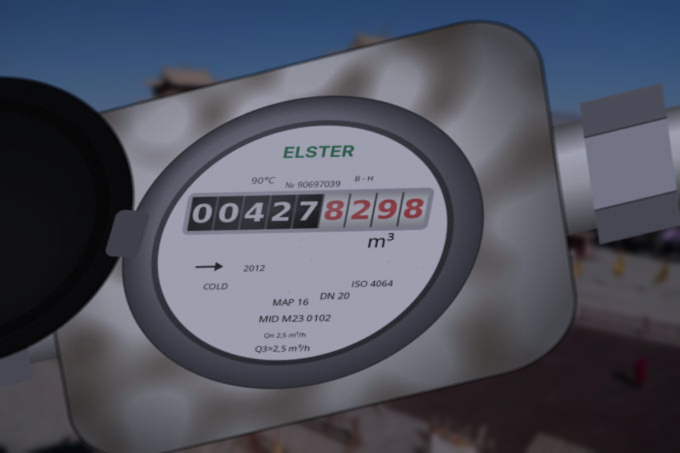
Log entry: 427.8298 m³
